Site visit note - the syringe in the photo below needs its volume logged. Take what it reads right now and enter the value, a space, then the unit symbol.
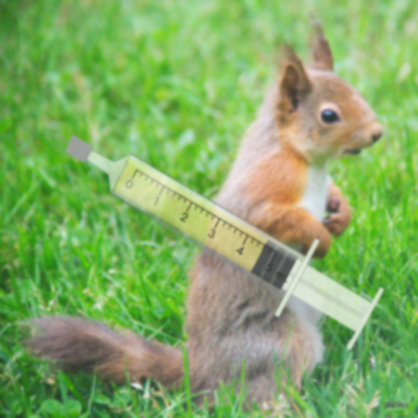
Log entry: 4.6 mL
